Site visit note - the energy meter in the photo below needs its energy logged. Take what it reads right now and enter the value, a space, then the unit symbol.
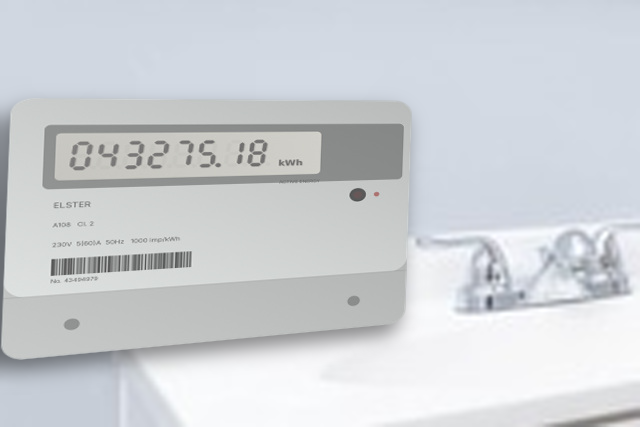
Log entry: 43275.18 kWh
